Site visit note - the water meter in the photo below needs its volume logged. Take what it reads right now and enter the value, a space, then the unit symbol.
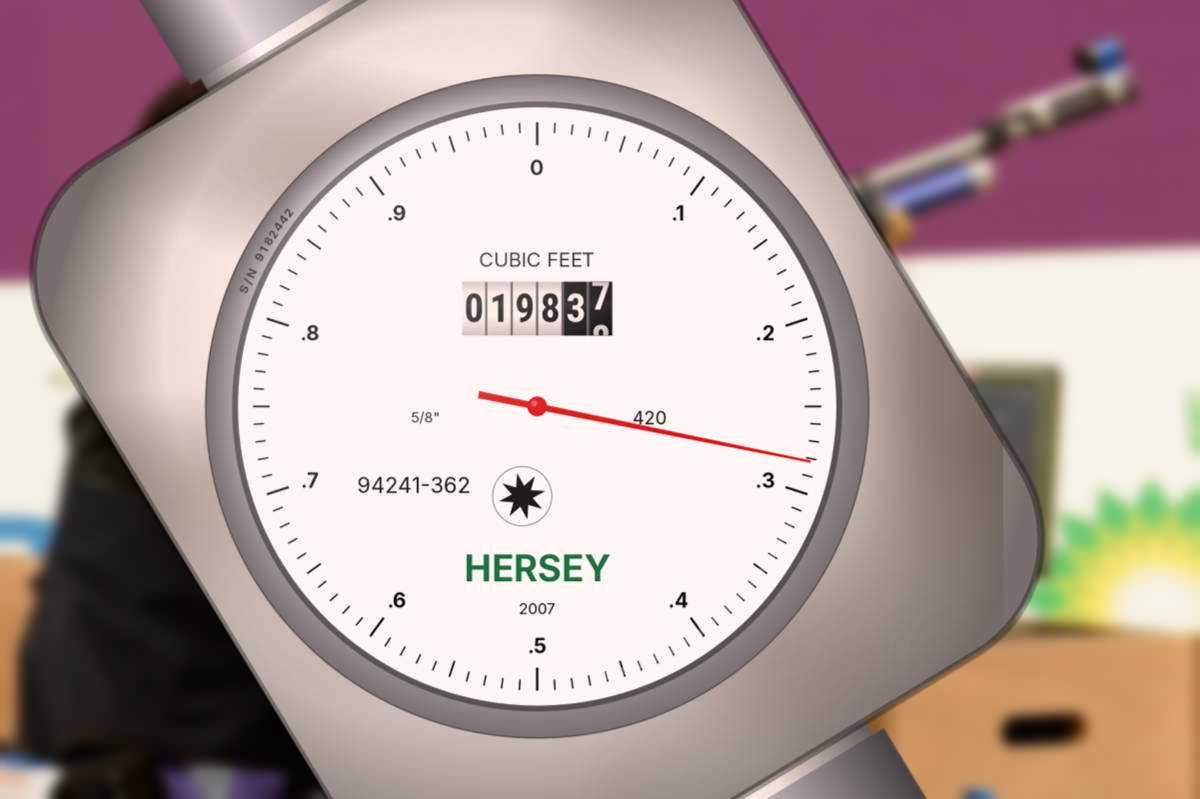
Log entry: 19837.28 ft³
